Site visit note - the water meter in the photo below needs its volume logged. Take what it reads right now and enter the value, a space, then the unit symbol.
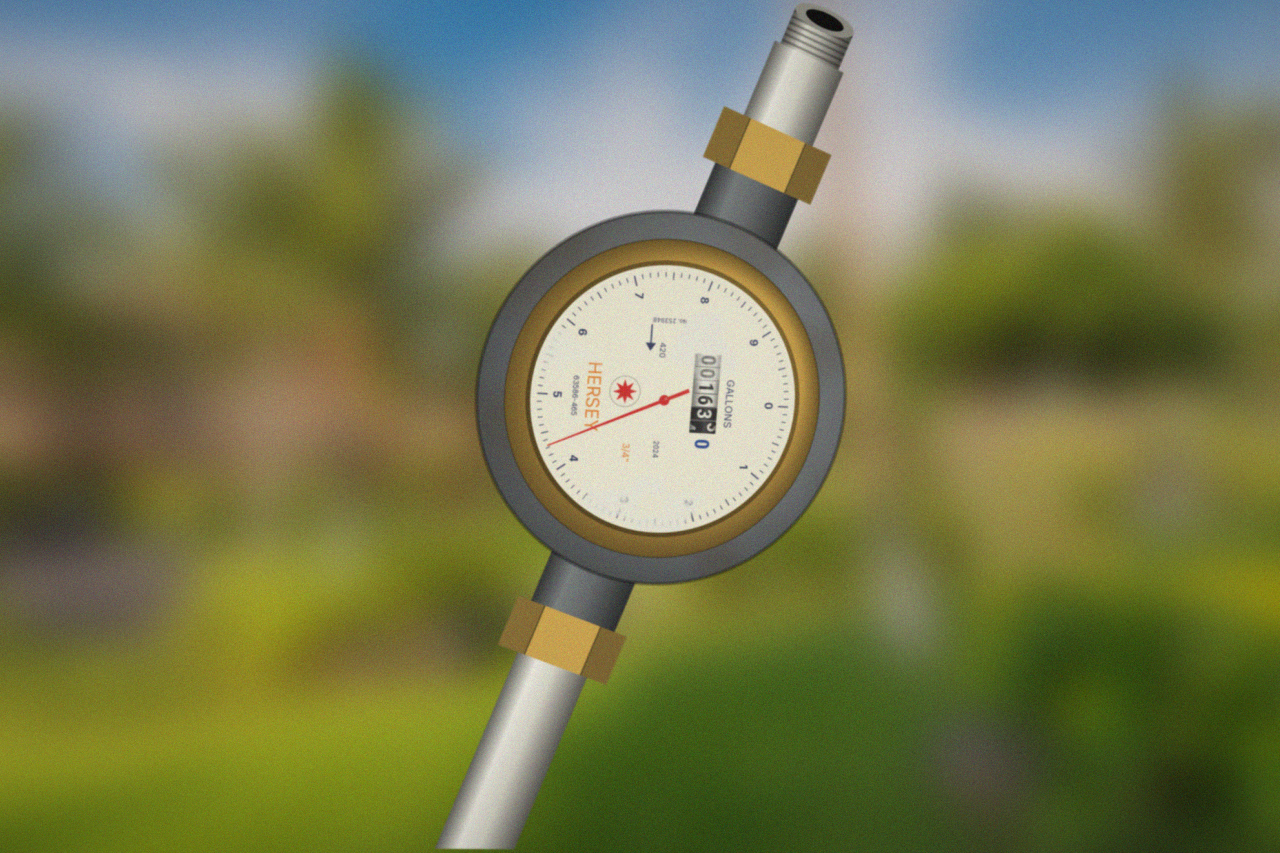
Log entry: 16334.3 gal
